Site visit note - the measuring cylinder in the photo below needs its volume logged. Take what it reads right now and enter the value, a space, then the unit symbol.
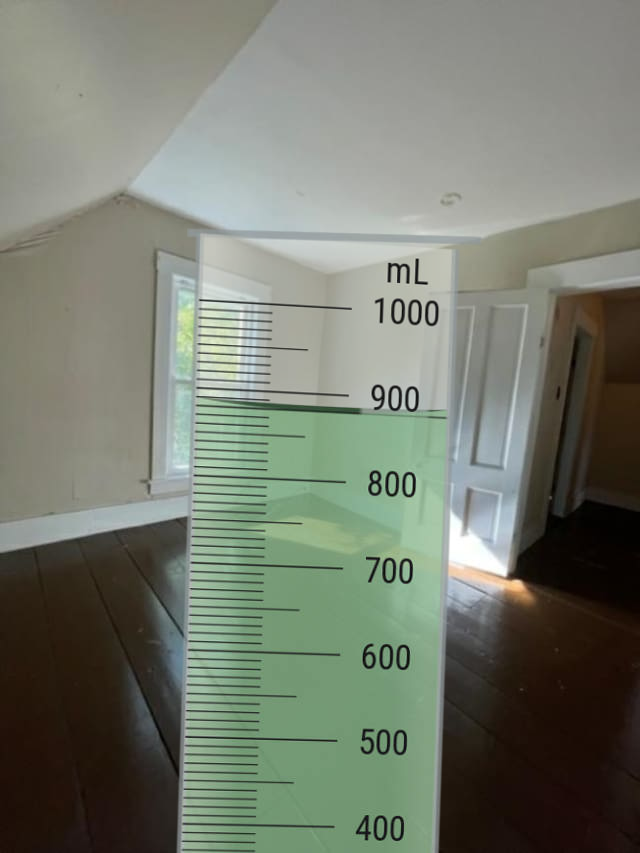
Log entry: 880 mL
